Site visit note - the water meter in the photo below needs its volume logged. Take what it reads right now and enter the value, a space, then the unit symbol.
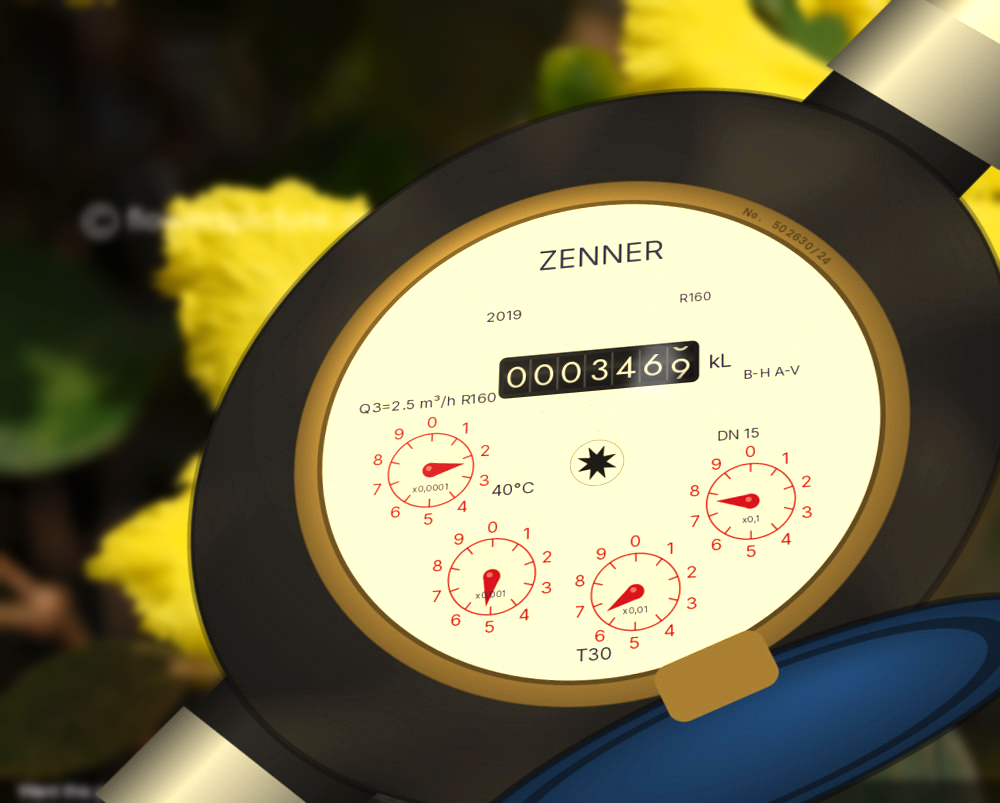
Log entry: 3468.7652 kL
